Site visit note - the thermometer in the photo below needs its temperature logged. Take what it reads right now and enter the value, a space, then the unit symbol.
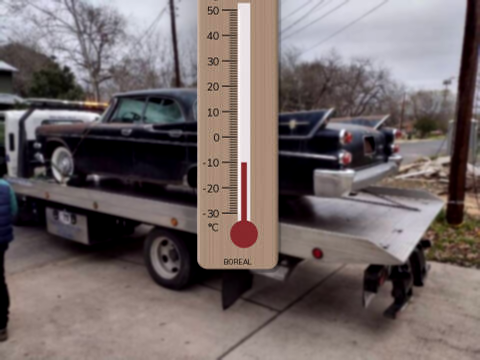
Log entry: -10 °C
